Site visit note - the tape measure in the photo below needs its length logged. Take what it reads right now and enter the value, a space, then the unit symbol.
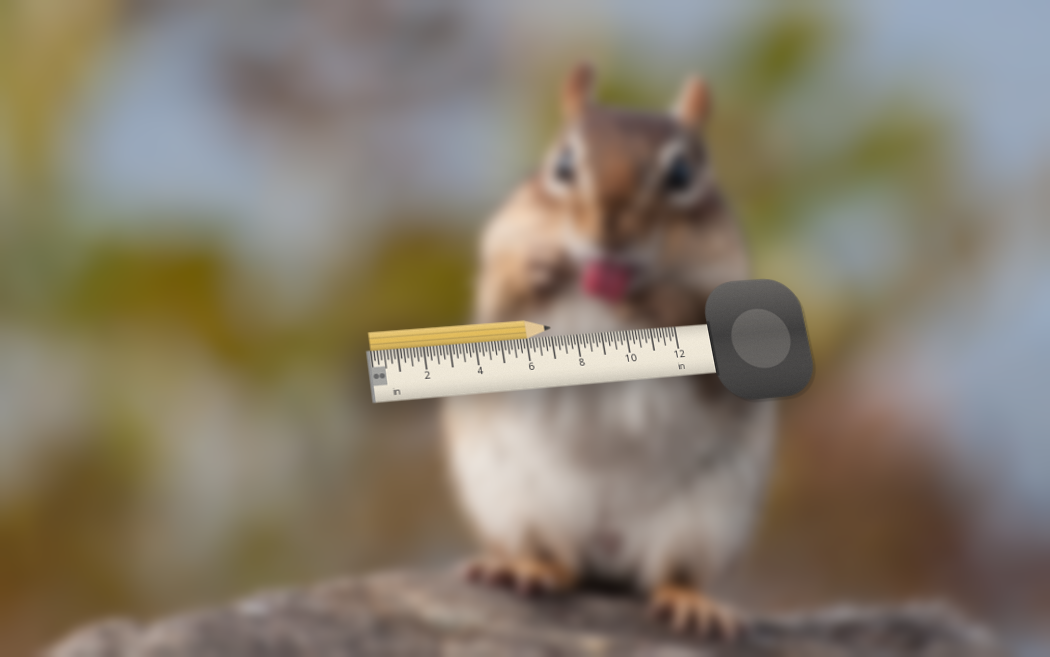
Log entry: 7 in
